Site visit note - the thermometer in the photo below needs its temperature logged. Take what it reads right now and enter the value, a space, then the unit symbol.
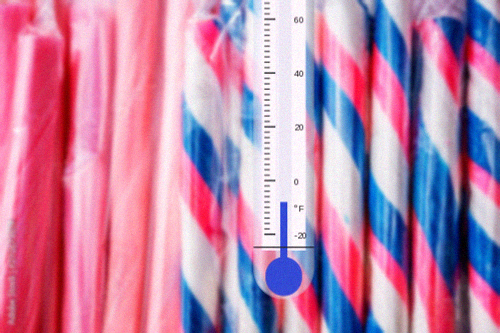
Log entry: -8 °F
